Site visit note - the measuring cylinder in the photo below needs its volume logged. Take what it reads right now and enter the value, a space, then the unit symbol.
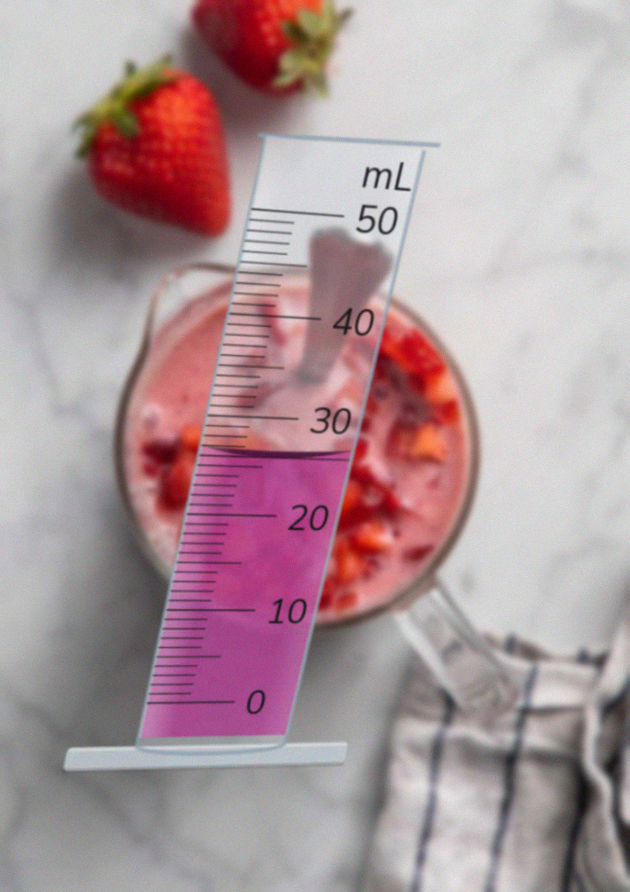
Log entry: 26 mL
